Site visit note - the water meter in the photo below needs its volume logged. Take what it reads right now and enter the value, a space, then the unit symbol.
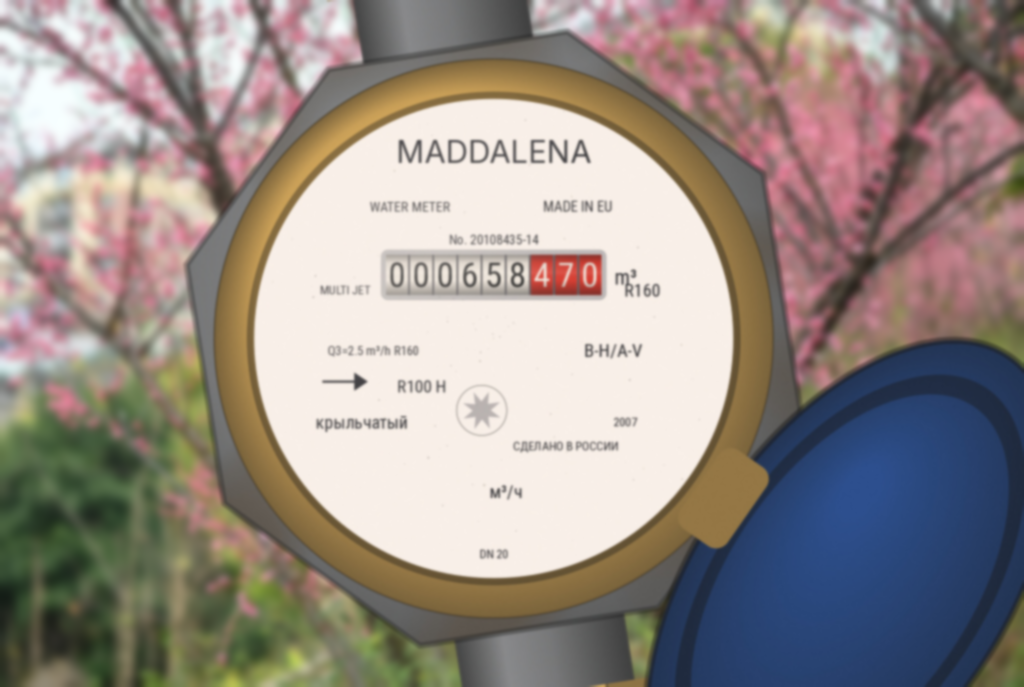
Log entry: 658.470 m³
